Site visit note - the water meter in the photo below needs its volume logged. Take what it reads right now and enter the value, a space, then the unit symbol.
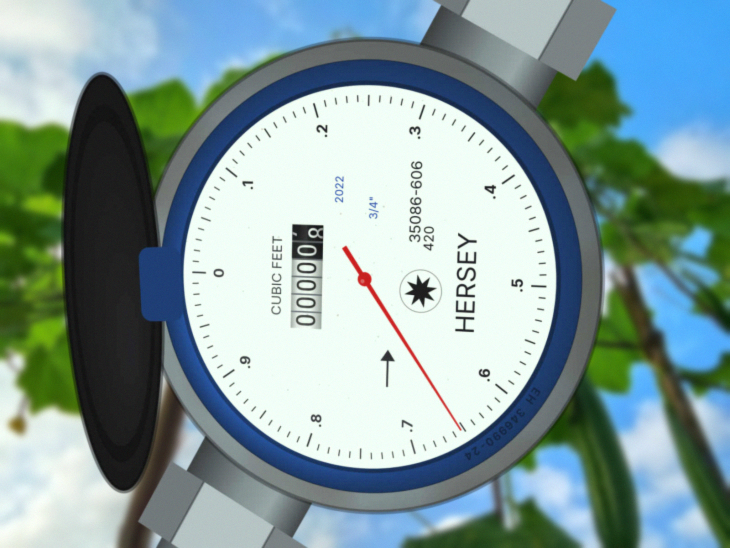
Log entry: 7.65 ft³
